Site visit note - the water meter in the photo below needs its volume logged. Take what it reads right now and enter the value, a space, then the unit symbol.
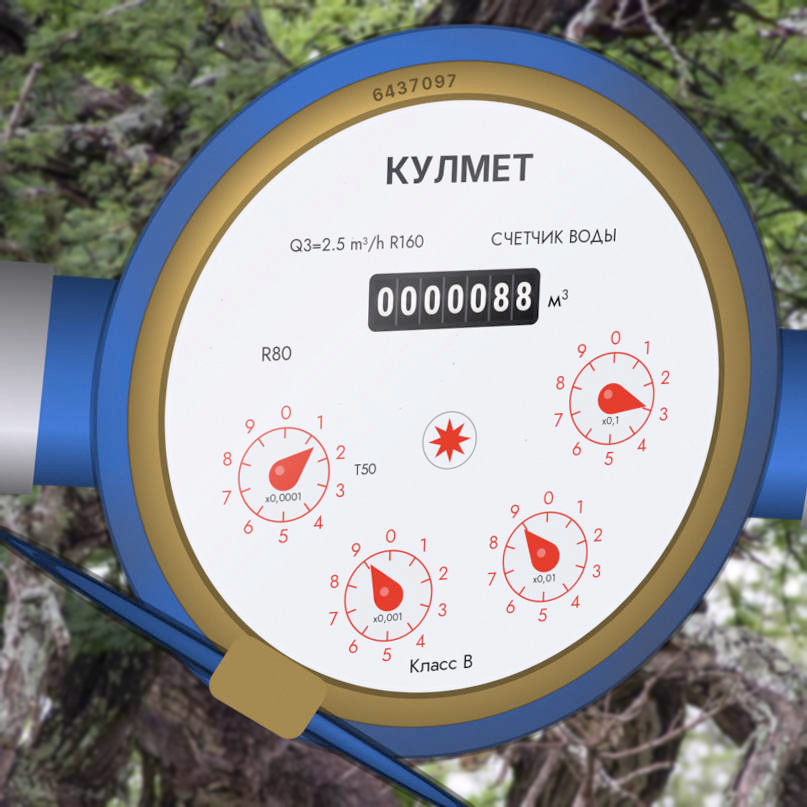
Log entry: 88.2891 m³
